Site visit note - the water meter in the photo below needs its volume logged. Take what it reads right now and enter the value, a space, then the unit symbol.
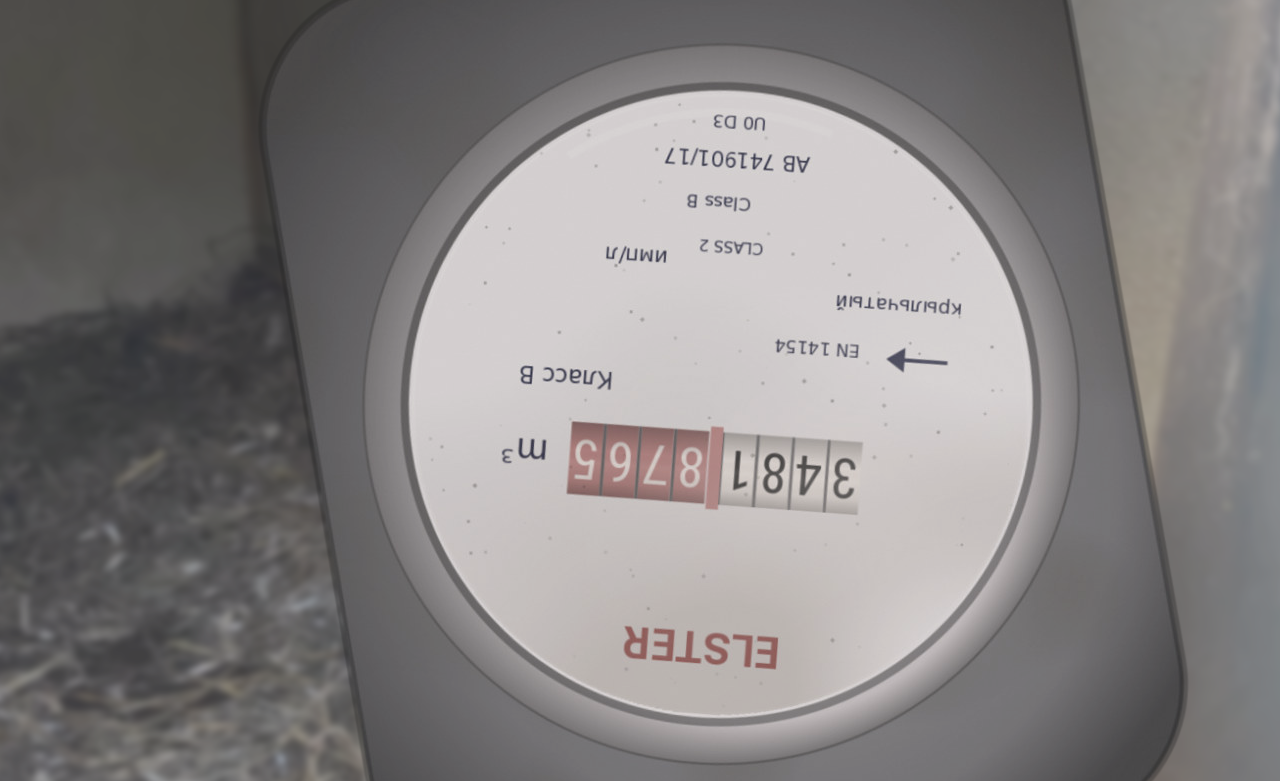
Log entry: 3481.8765 m³
